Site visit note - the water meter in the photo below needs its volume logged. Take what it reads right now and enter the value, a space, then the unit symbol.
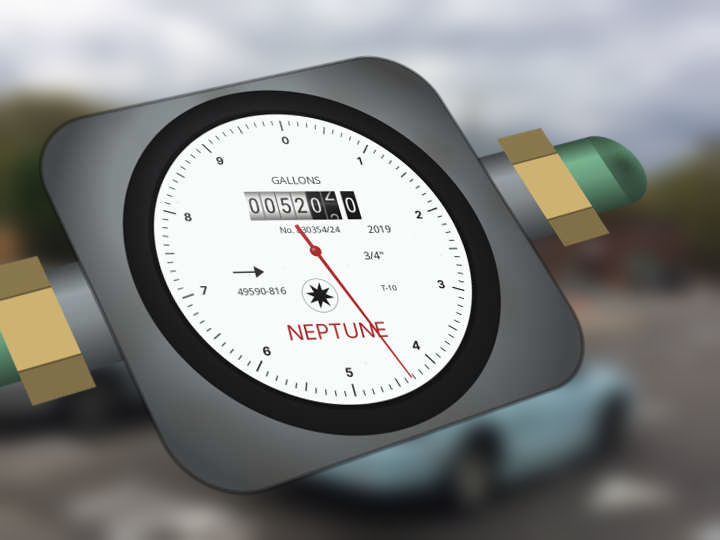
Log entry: 52024.3 gal
